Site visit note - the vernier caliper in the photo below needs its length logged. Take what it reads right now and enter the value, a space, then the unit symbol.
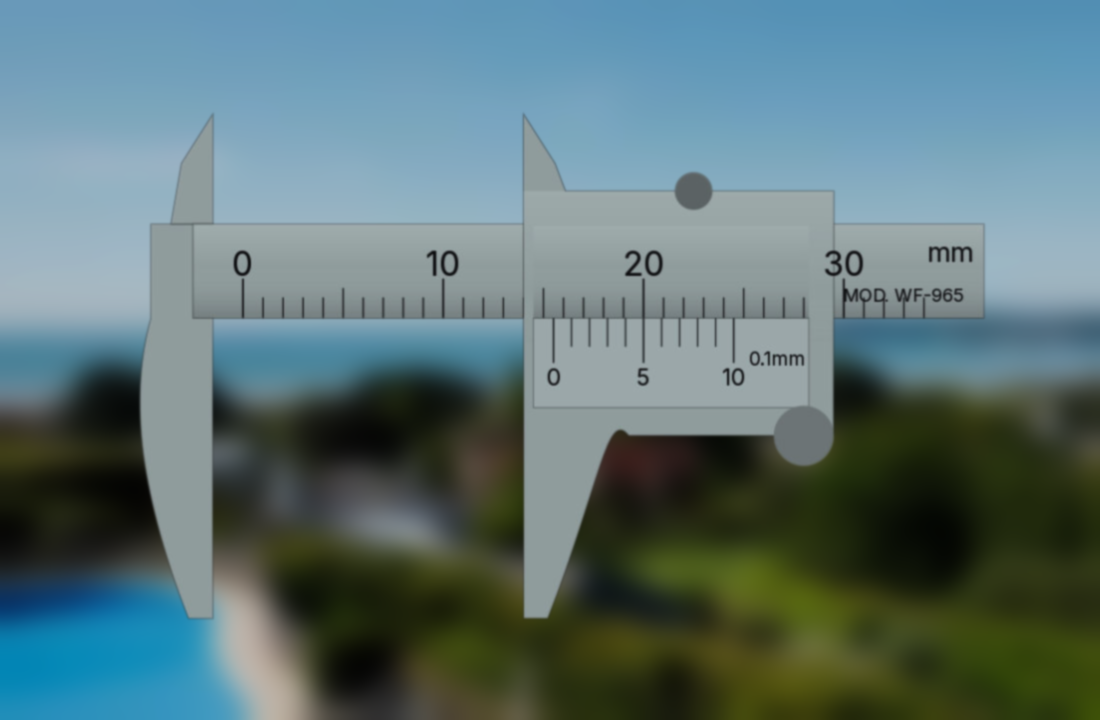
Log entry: 15.5 mm
